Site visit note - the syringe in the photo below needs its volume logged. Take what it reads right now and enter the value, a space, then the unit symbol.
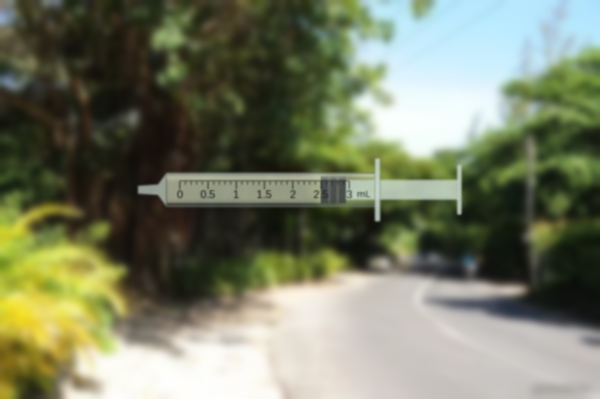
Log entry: 2.5 mL
